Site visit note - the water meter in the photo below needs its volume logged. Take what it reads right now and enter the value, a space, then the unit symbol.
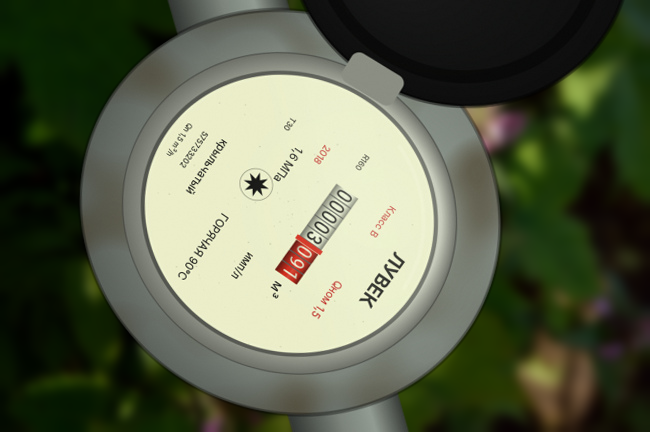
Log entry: 3.091 m³
